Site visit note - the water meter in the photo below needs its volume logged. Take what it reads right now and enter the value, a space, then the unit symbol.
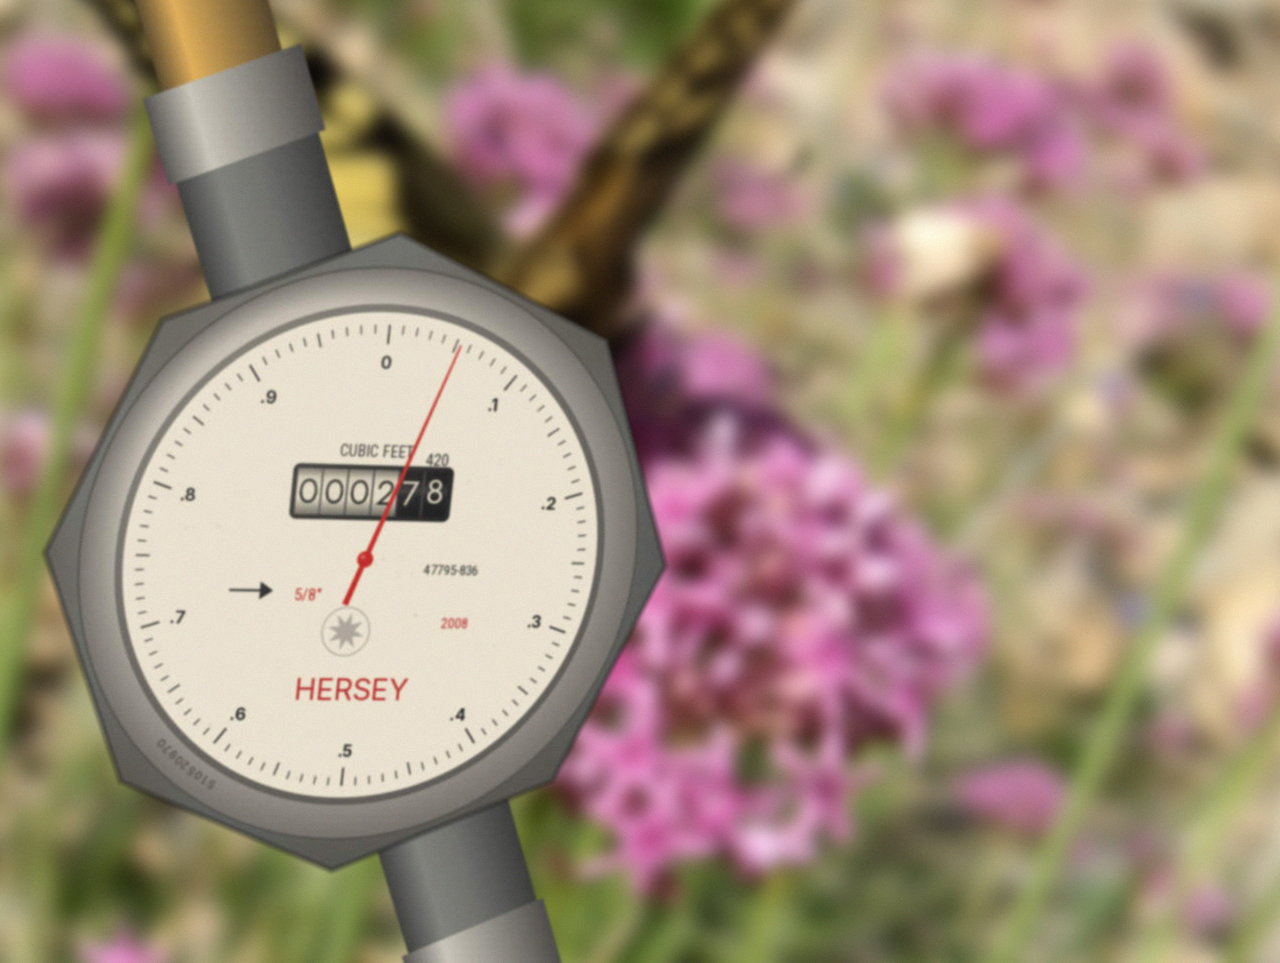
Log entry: 278.05 ft³
